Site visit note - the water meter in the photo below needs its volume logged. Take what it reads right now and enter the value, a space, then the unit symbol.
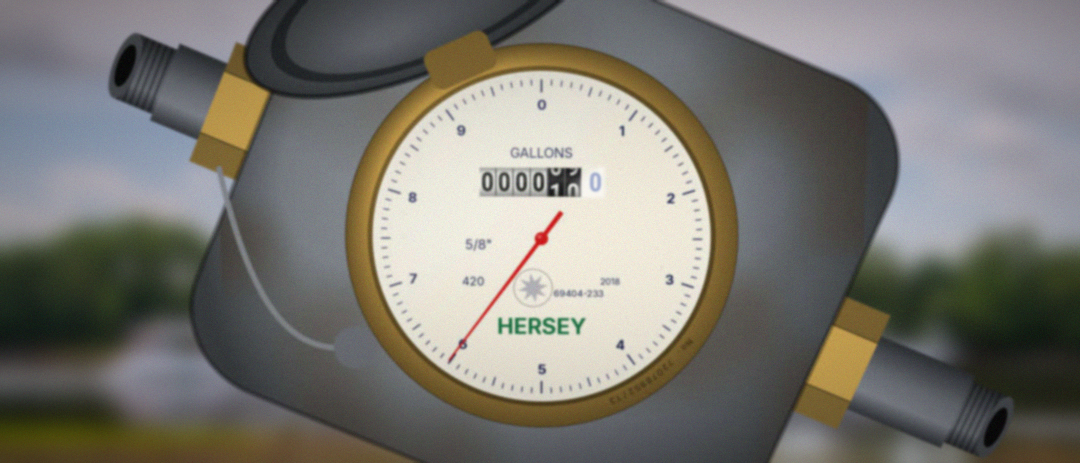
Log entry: 96.0 gal
